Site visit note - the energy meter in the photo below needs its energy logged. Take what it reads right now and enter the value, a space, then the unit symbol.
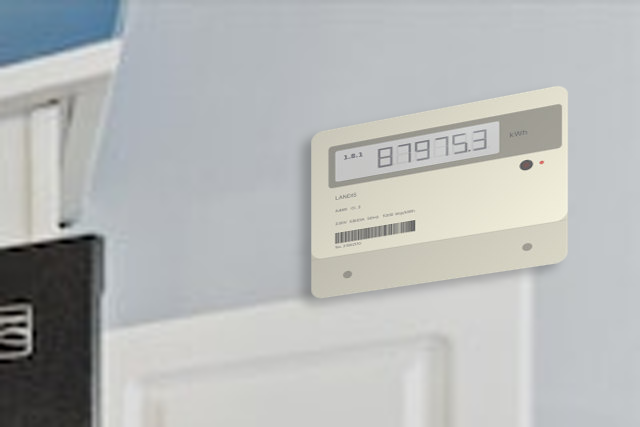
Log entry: 87975.3 kWh
